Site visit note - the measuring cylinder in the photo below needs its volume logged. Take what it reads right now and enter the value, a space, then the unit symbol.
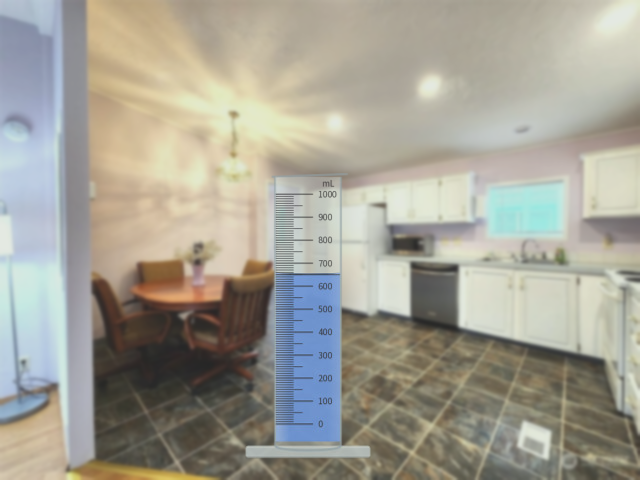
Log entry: 650 mL
